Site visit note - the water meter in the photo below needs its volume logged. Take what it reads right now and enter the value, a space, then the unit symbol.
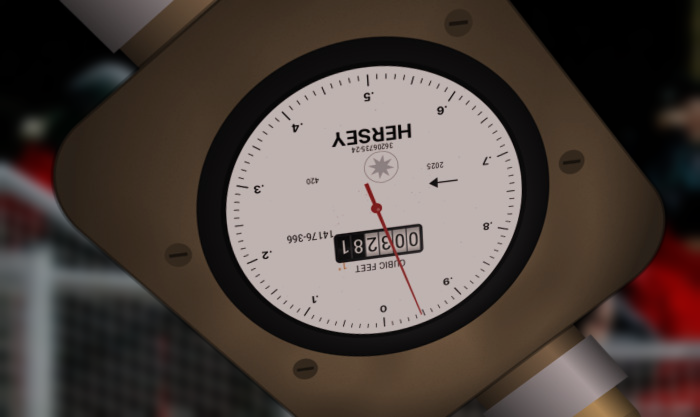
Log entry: 3280.95 ft³
